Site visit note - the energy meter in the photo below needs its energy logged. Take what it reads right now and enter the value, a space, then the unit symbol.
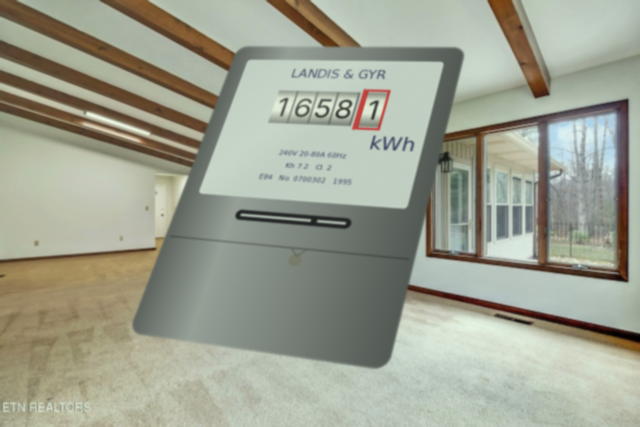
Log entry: 1658.1 kWh
